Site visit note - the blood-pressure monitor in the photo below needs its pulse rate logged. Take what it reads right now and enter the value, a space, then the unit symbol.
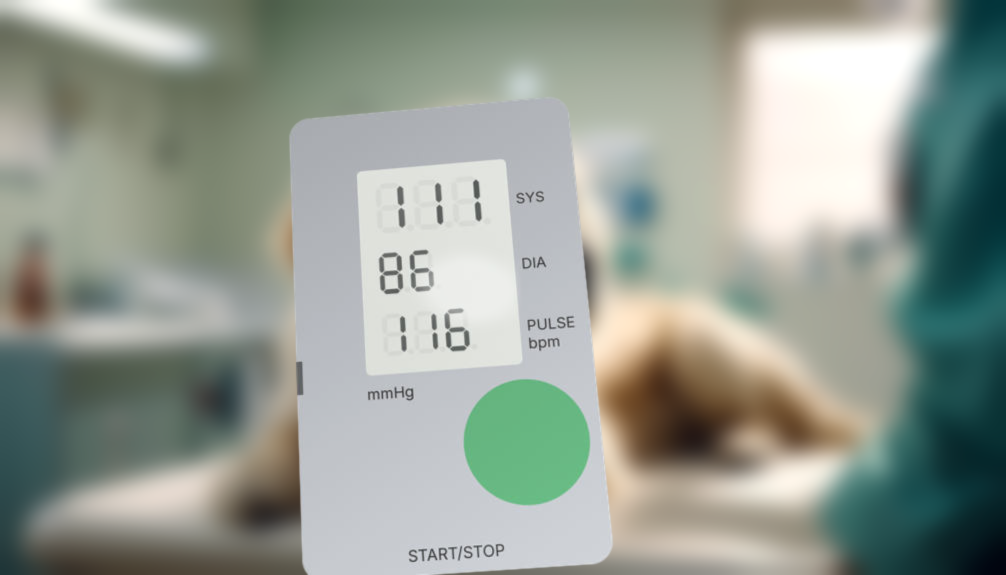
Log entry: 116 bpm
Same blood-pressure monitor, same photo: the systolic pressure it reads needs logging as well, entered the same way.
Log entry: 111 mmHg
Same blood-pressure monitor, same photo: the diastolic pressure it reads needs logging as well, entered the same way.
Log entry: 86 mmHg
